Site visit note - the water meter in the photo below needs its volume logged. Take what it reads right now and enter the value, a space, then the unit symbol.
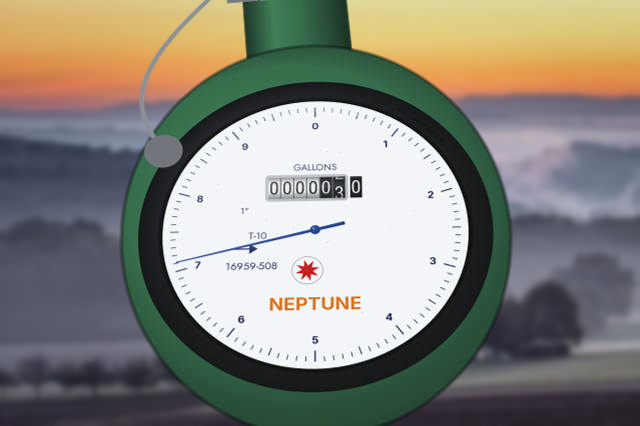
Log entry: 27.1 gal
